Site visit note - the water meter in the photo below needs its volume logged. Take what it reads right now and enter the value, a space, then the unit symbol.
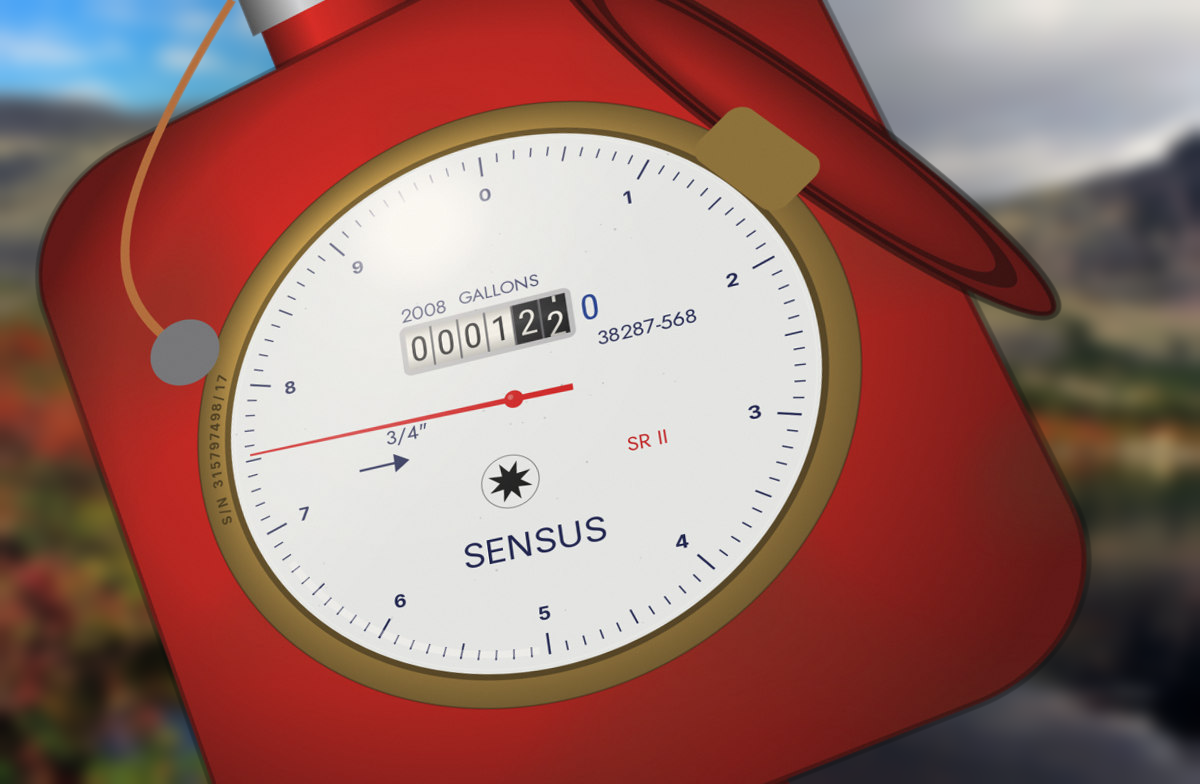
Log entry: 1217.5 gal
